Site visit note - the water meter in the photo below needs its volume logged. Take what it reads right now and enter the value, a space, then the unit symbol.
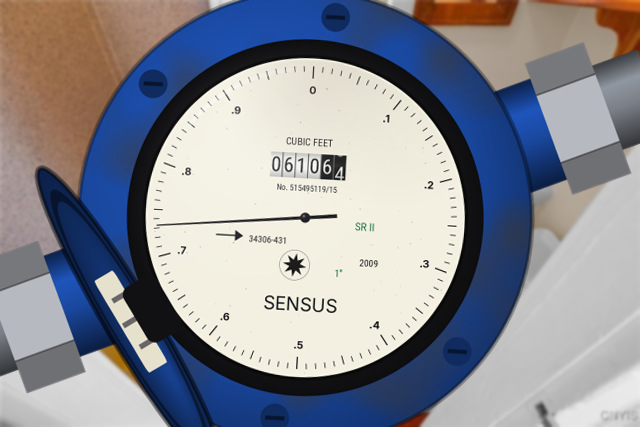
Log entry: 61063.73 ft³
